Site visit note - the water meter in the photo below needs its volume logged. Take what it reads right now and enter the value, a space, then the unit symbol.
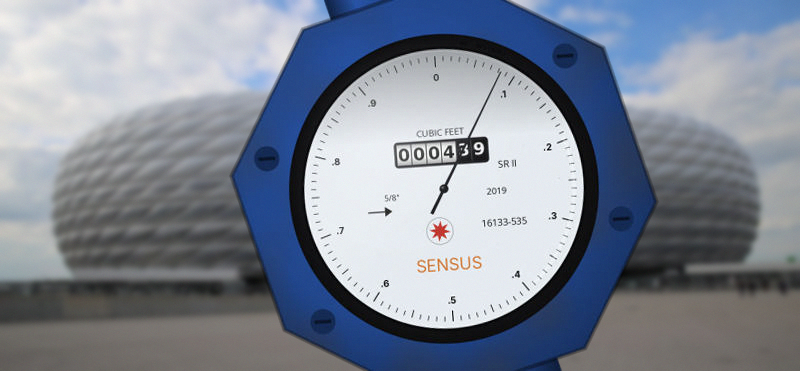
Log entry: 439.08 ft³
